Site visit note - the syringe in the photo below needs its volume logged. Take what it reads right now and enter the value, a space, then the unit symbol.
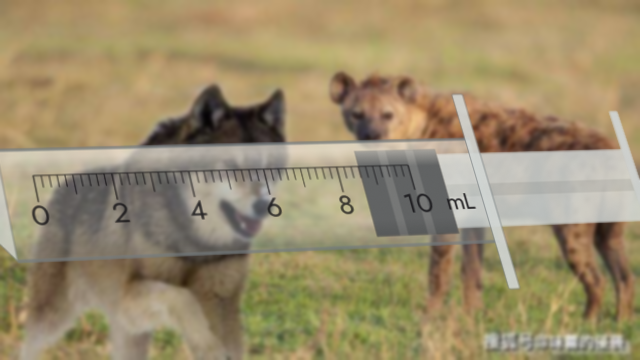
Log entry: 8.6 mL
